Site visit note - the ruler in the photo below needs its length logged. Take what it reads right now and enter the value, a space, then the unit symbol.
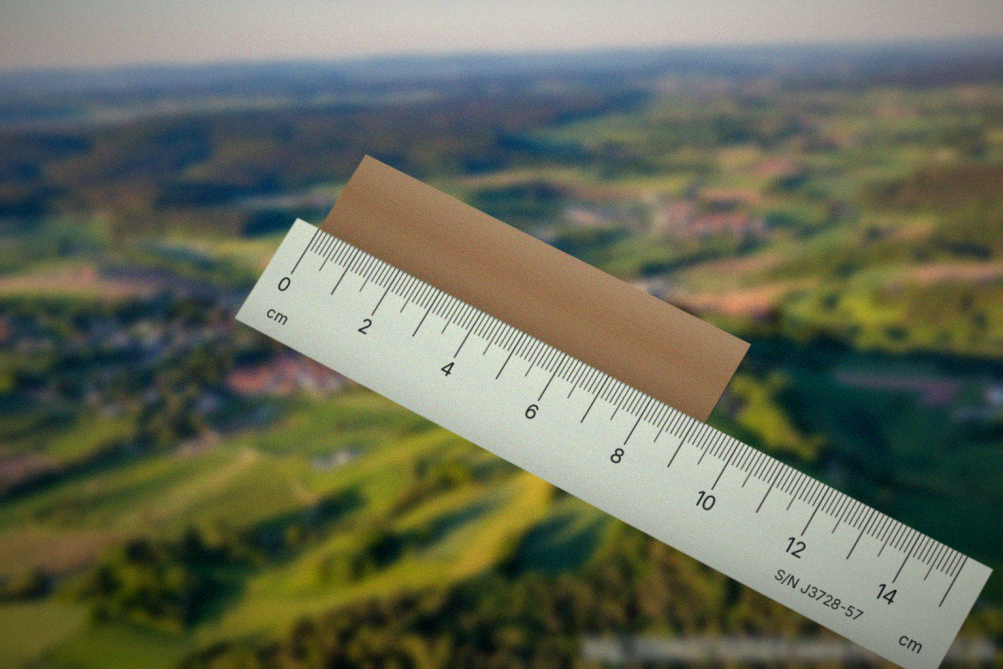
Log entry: 9.2 cm
